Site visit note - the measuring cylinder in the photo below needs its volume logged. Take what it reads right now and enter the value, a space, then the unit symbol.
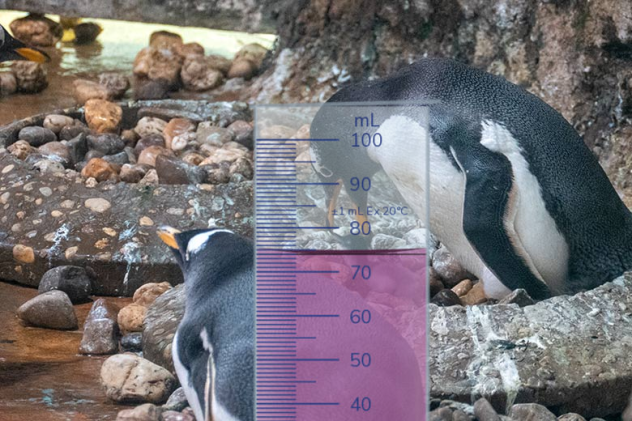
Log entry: 74 mL
